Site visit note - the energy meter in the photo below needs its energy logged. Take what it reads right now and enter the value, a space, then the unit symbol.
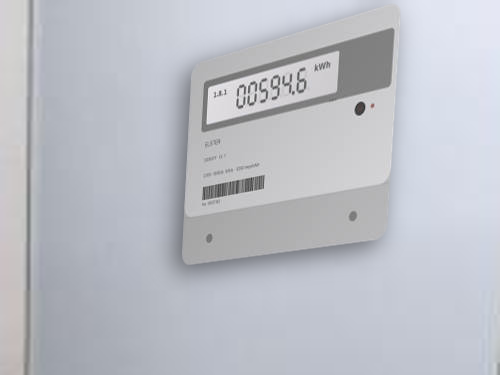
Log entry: 594.6 kWh
